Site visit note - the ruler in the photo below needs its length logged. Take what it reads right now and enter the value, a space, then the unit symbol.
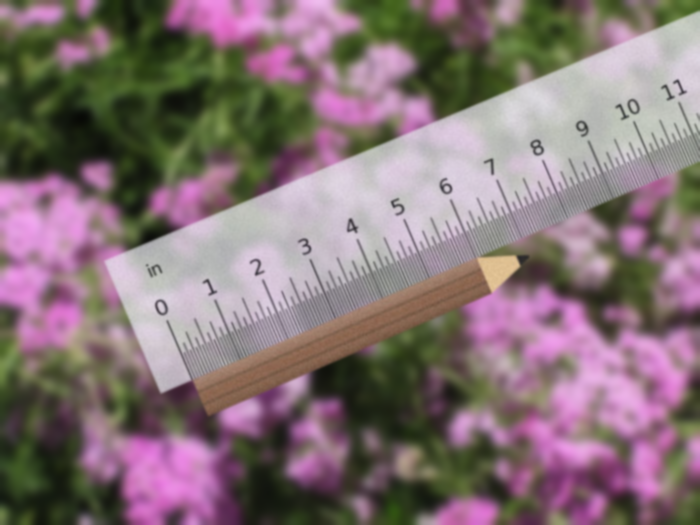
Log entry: 7 in
